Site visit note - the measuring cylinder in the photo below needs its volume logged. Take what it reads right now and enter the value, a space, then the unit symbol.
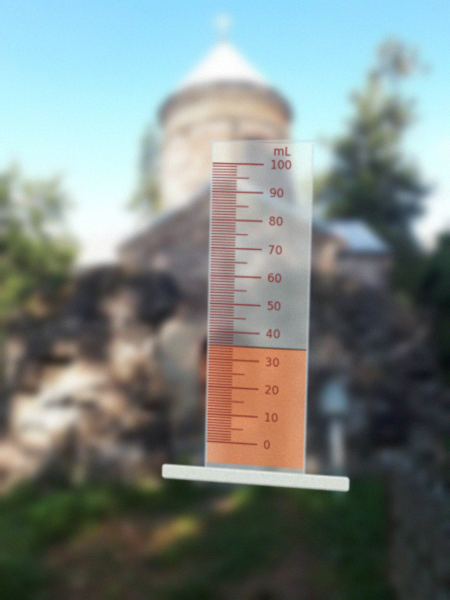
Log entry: 35 mL
